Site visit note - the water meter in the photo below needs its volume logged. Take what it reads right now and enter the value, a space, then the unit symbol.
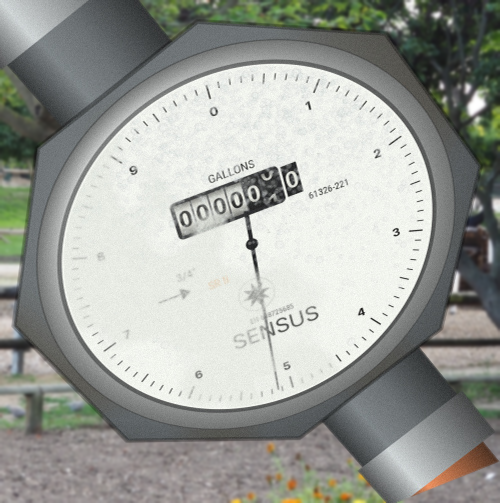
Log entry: 5.1 gal
